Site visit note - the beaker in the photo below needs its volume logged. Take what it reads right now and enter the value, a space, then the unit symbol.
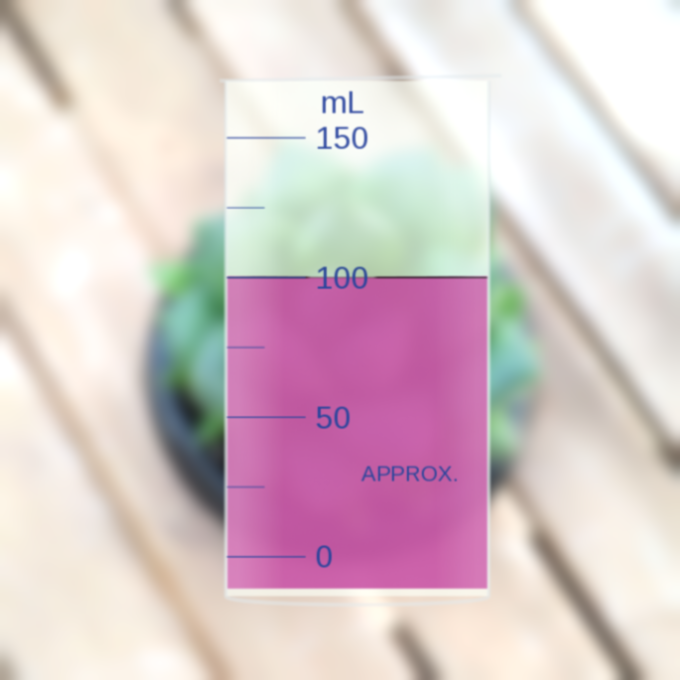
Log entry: 100 mL
